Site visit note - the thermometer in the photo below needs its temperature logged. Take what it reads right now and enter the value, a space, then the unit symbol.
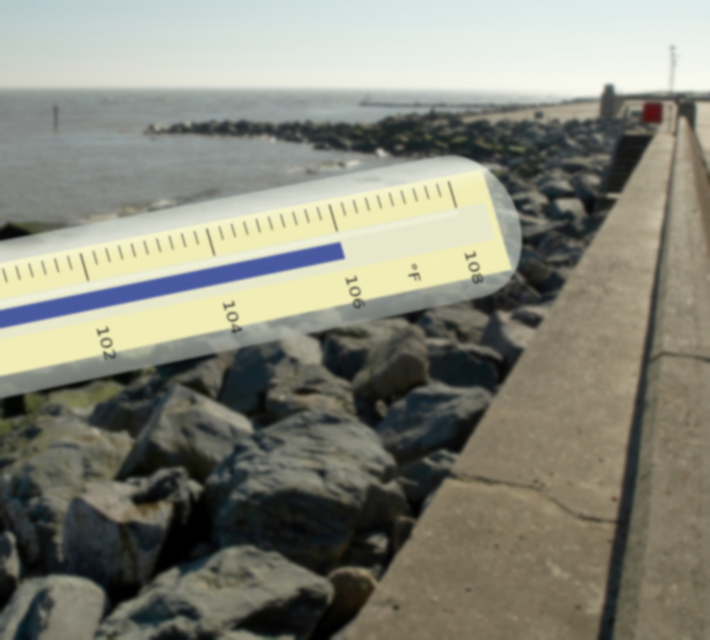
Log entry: 106 °F
